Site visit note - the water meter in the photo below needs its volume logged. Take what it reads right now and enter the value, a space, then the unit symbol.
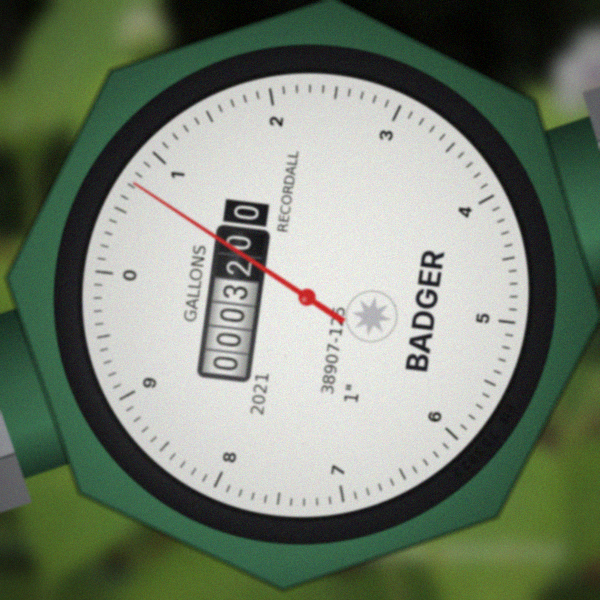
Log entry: 3200.7 gal
